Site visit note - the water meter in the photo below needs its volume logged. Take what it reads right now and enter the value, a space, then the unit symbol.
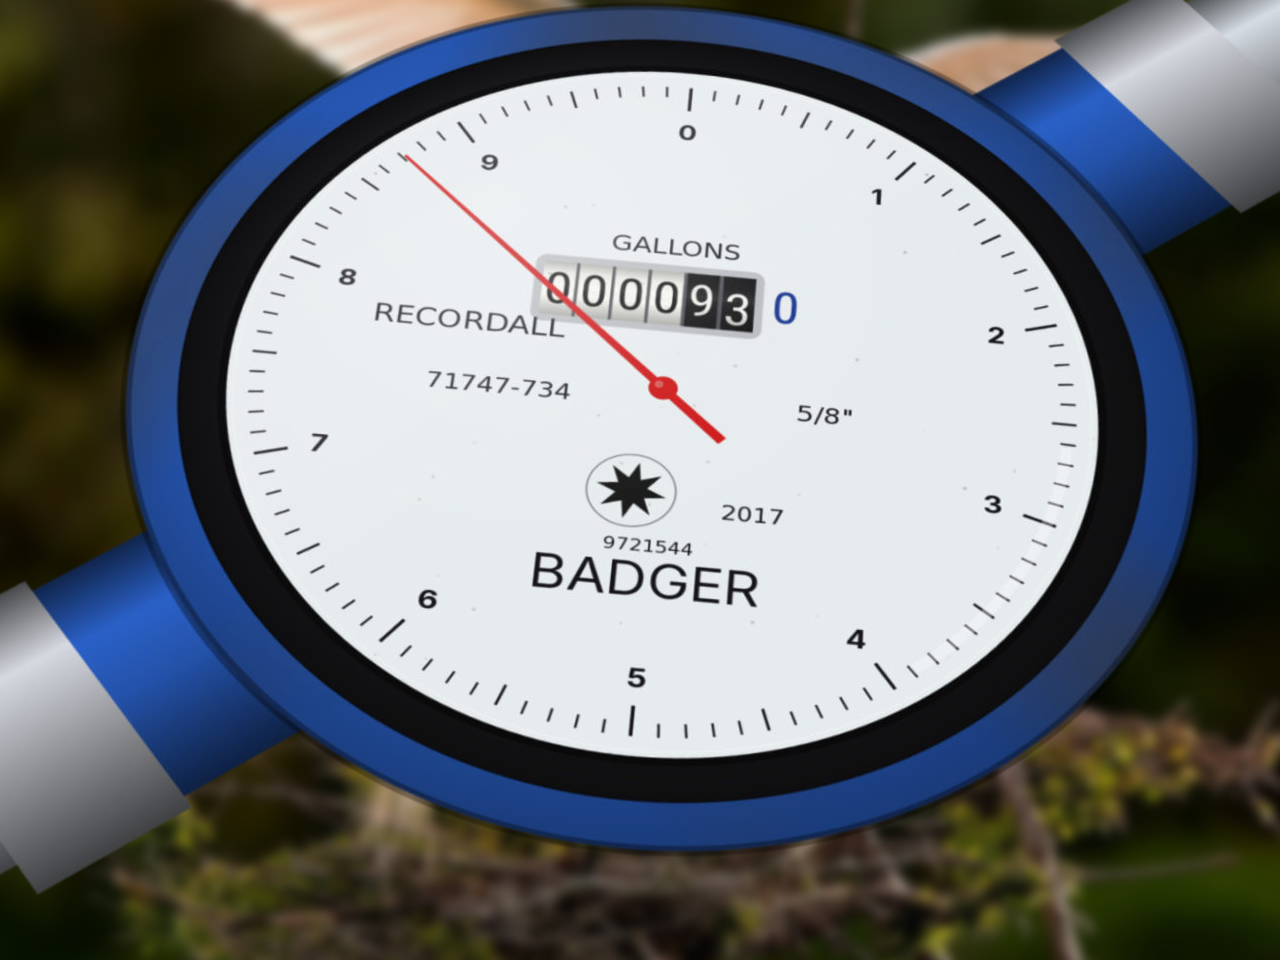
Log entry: 928.7 gal
